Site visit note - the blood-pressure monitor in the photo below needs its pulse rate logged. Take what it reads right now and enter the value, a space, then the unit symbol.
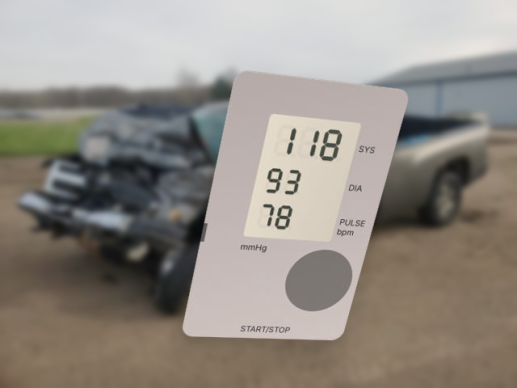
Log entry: 78 bpm
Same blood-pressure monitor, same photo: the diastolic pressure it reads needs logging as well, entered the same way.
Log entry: 93 mmHg
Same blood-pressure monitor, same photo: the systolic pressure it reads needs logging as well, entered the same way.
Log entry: 118 mmHg
